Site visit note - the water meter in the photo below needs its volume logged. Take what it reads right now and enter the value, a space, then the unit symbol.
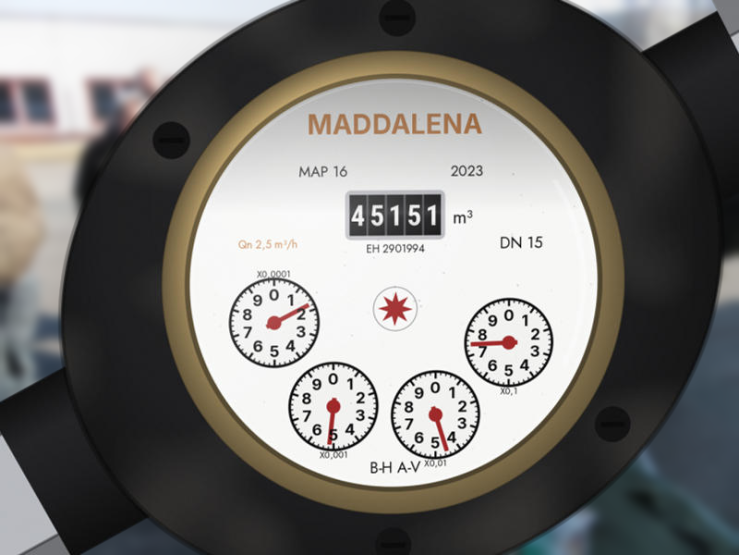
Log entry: 45151.7451 m³
